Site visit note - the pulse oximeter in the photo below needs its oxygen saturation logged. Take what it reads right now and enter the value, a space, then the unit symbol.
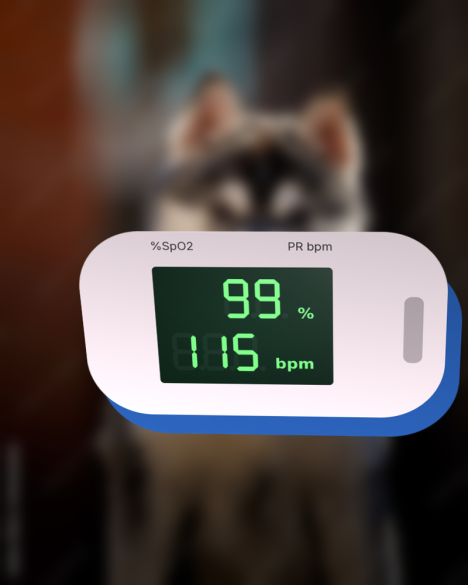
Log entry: 99 %
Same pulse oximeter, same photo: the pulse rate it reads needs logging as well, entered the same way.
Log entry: 115 bpm
